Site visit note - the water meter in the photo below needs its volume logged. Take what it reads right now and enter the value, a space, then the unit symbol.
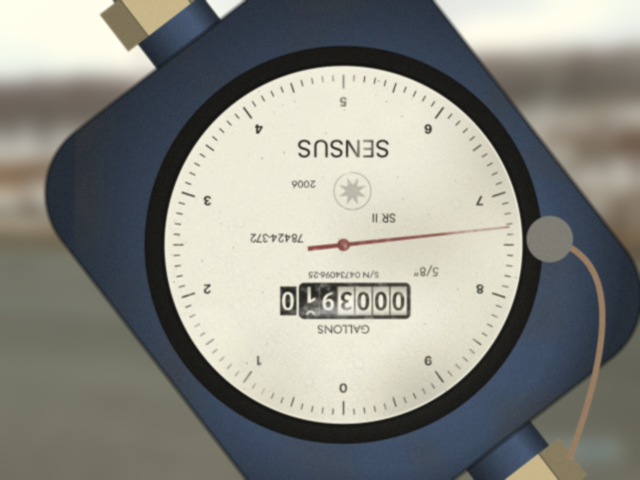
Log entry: 3907.3 gal
